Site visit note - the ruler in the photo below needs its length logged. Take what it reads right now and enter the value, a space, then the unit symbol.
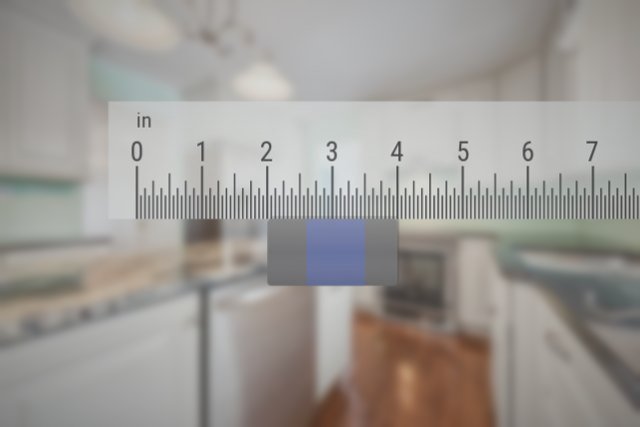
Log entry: 2 in
